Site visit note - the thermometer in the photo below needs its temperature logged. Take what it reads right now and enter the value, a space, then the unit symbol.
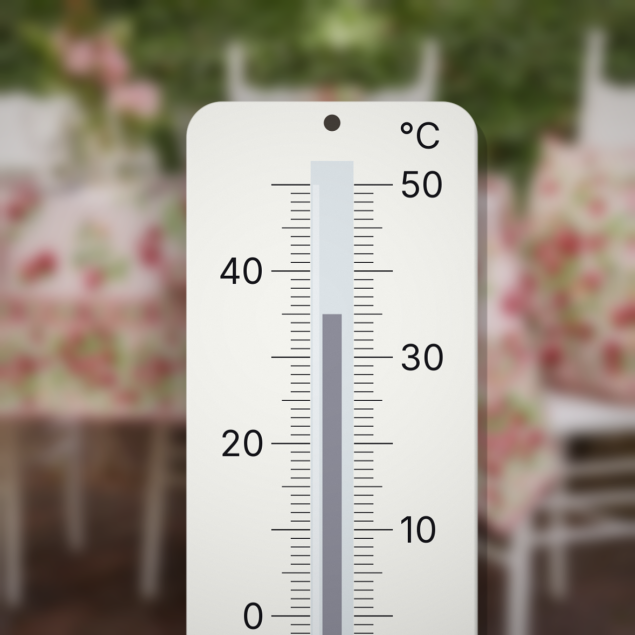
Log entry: 35 °C
